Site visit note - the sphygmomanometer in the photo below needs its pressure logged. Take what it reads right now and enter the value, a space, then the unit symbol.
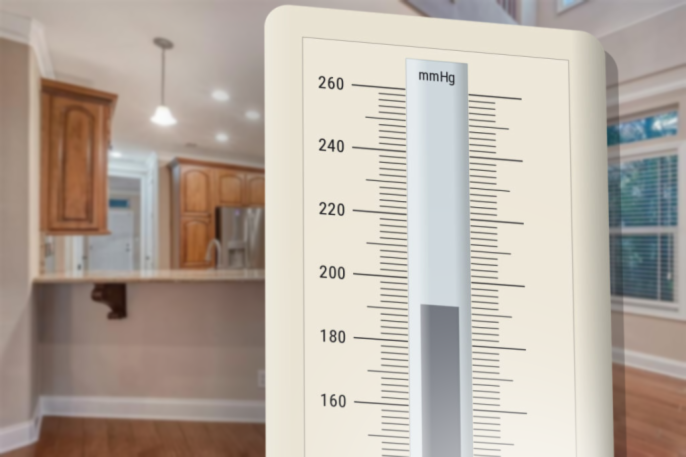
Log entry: 192 mmHg
